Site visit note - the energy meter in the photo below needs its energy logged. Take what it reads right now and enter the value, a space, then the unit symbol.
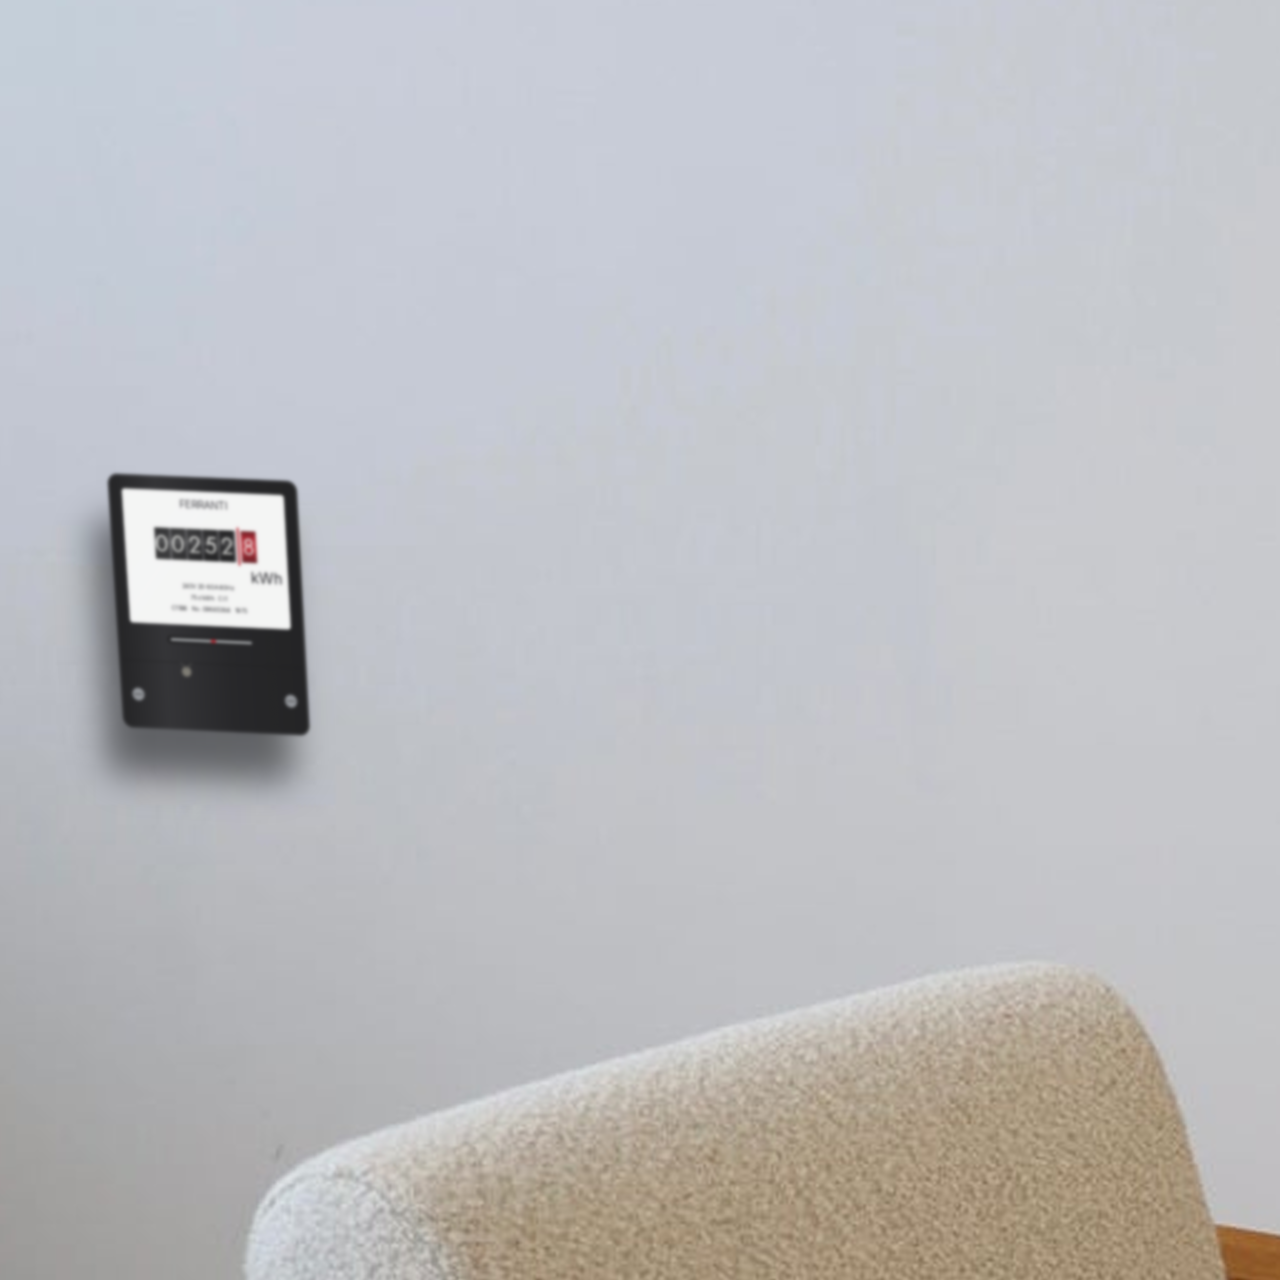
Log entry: 252.8 kWh
